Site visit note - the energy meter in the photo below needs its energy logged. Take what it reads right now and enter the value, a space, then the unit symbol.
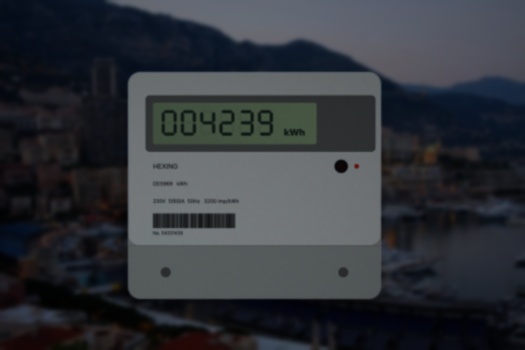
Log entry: 4239 kWh
